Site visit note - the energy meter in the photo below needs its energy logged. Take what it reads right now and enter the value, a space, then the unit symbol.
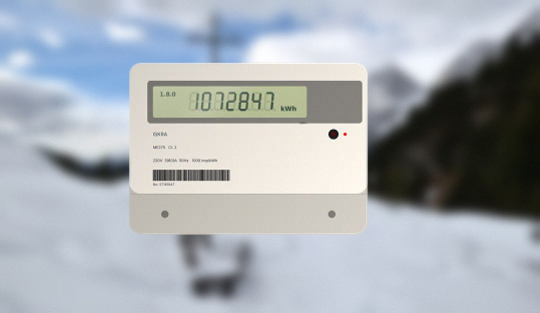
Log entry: 1072847 kWh
